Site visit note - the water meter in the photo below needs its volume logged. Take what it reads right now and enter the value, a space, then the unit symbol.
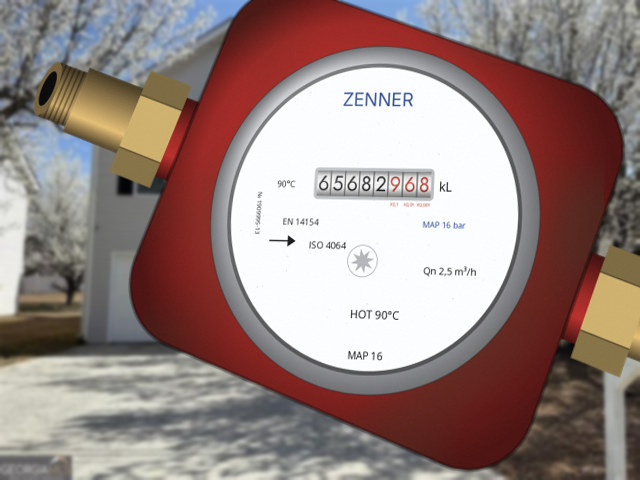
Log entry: 65682.968 kL
